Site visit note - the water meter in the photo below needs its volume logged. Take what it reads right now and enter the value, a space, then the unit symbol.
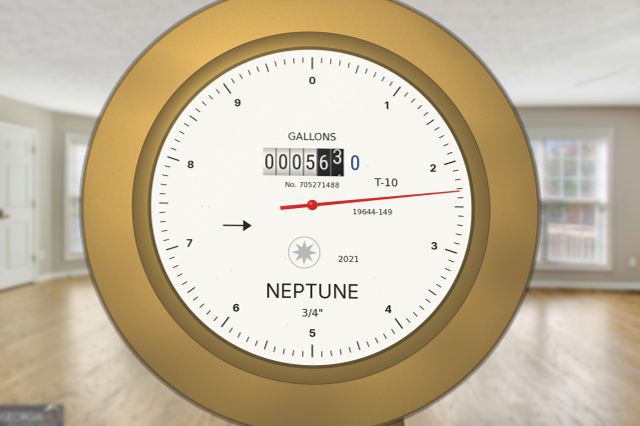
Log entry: 5632.3 gal
